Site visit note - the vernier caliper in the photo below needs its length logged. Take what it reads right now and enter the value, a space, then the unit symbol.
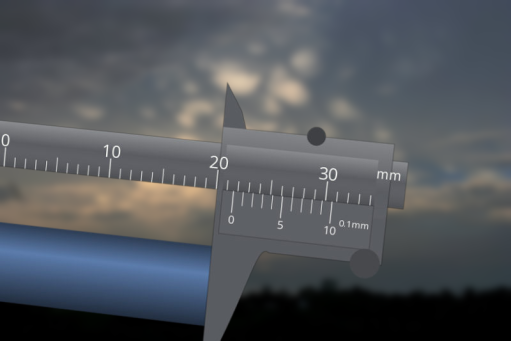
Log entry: 21.6 mm
